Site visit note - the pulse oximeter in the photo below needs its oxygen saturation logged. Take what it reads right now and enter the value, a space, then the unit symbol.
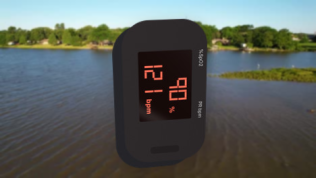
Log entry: 90 %
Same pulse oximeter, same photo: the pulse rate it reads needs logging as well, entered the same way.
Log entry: 121 bpm
